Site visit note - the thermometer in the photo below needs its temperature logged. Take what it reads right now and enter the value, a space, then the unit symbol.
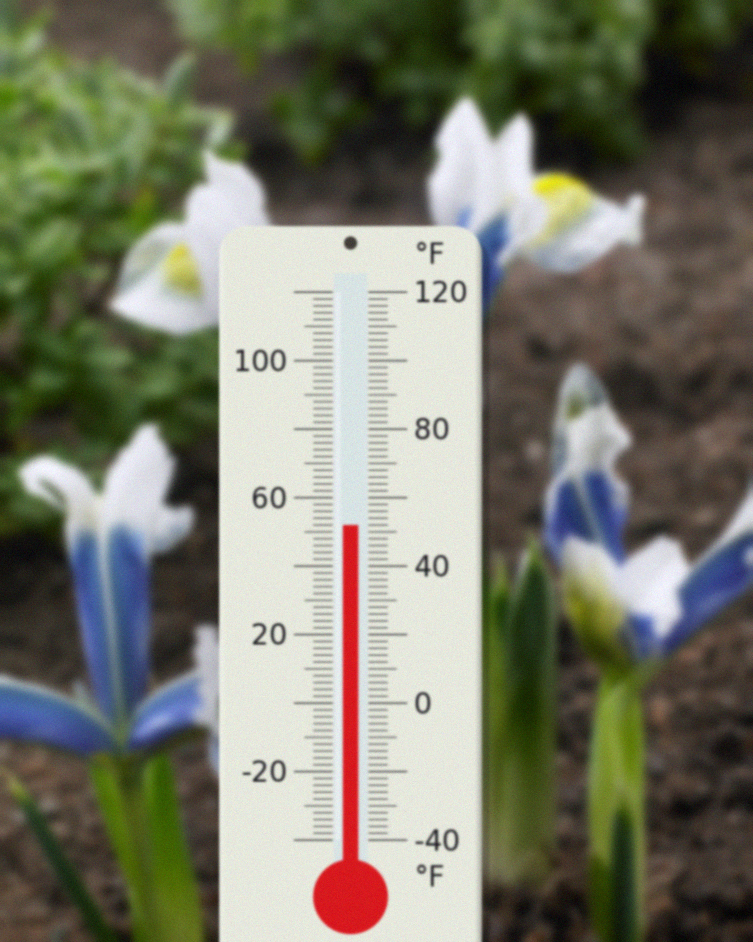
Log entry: 52 °F
